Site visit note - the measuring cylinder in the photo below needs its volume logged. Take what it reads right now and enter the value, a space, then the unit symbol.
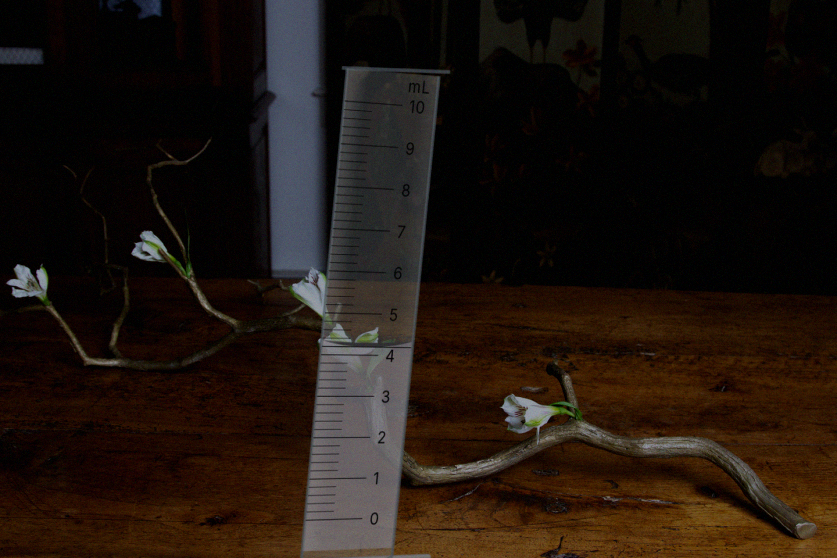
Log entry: 4.2 mL
